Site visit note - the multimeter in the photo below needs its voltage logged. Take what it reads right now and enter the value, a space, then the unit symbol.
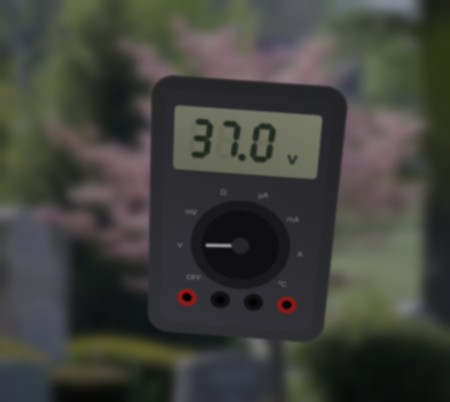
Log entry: 37.0 V
